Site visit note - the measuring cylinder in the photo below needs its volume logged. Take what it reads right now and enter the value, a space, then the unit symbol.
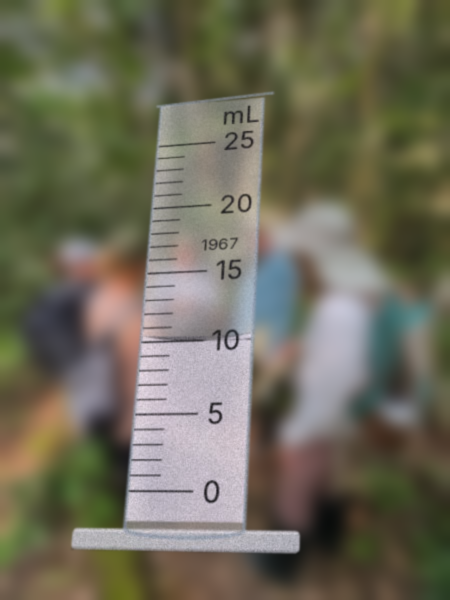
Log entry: 10 mL
